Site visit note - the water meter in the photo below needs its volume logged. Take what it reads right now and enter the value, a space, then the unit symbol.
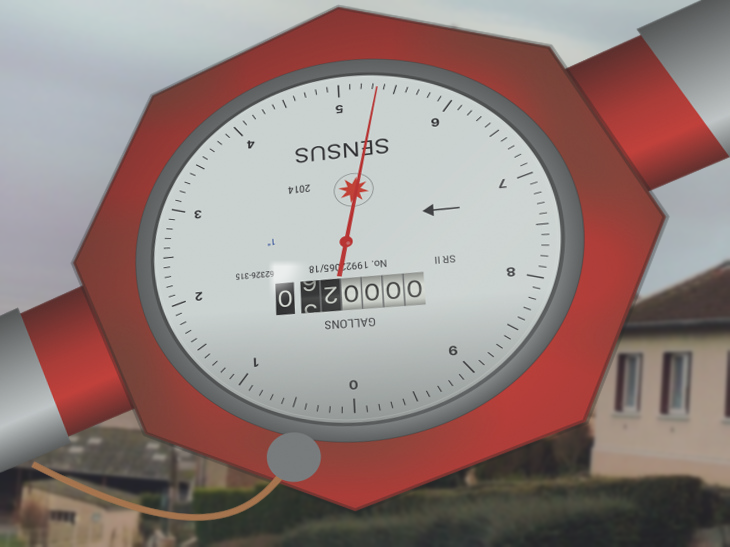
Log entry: 255.3 gal
